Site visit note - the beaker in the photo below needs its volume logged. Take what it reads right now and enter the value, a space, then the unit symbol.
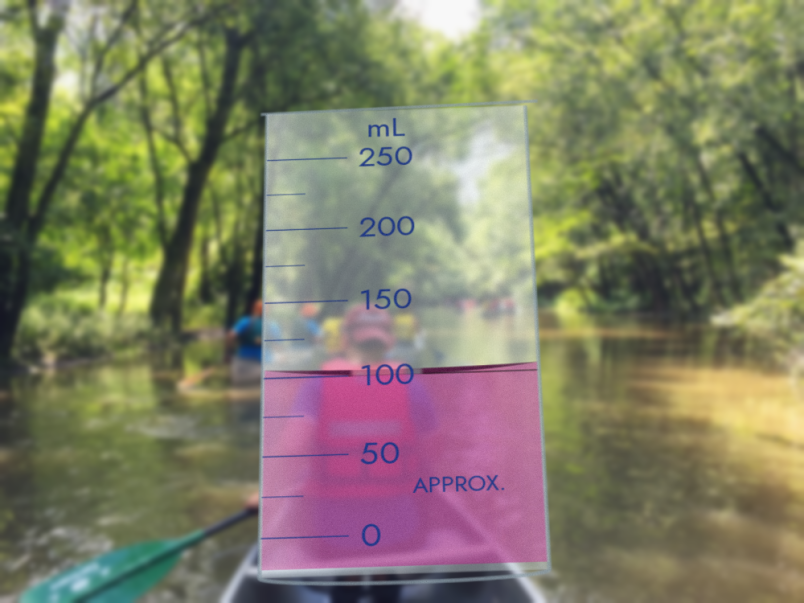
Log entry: 100 mL
